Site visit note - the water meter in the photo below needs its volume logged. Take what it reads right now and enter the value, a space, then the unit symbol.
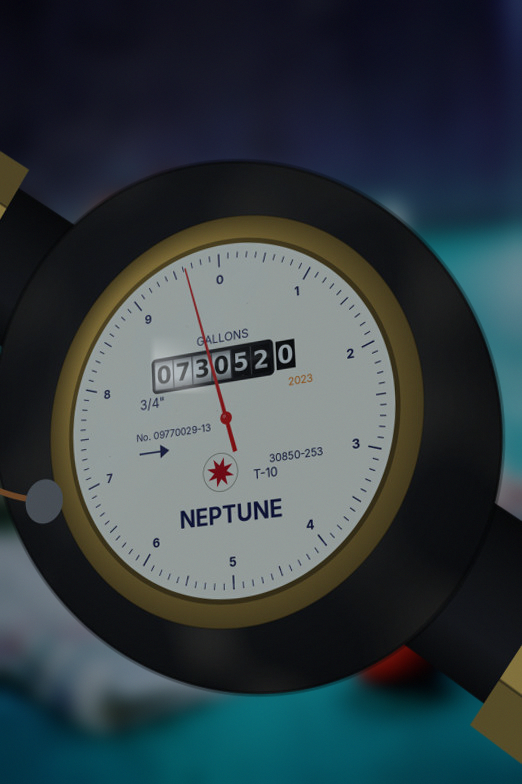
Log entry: 730519.6 gal
